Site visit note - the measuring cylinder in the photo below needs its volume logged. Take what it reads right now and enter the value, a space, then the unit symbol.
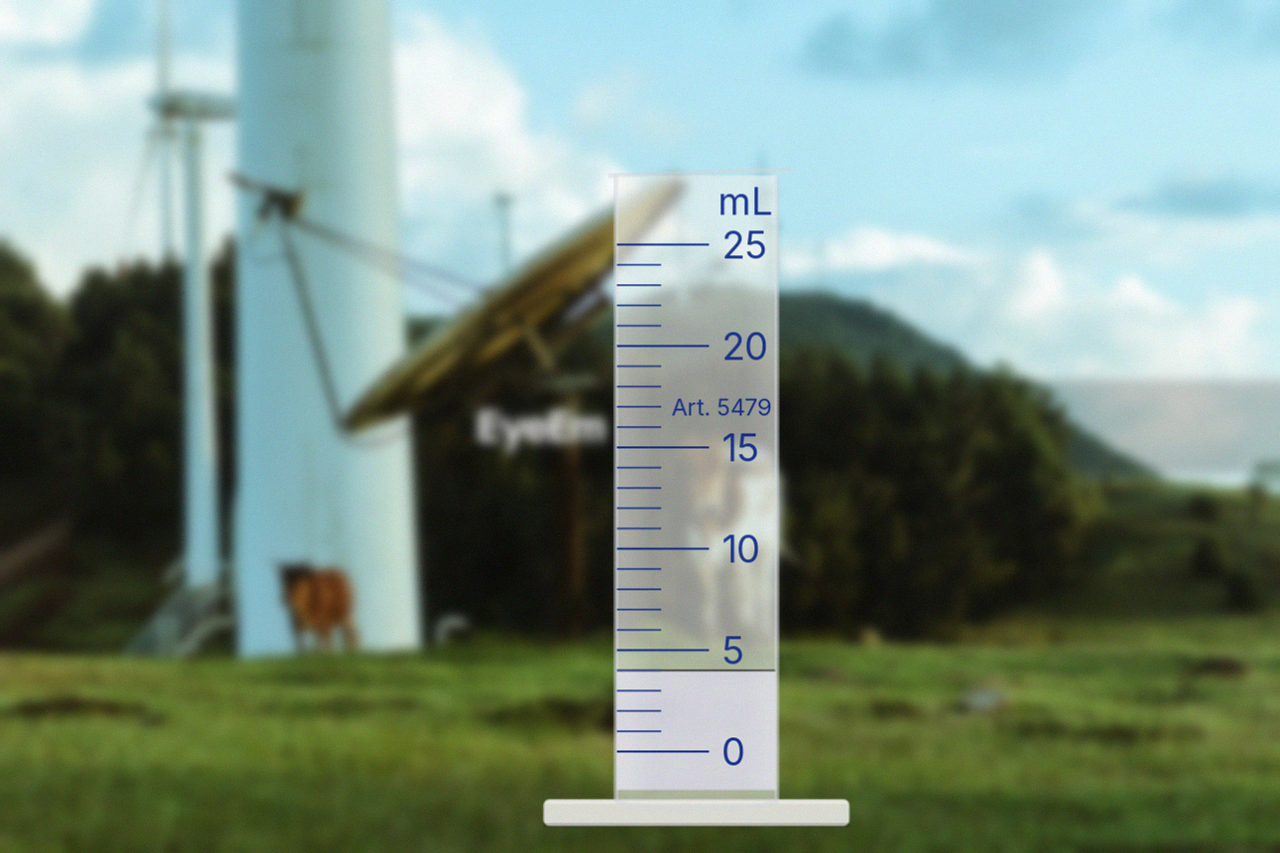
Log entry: 4 mL
